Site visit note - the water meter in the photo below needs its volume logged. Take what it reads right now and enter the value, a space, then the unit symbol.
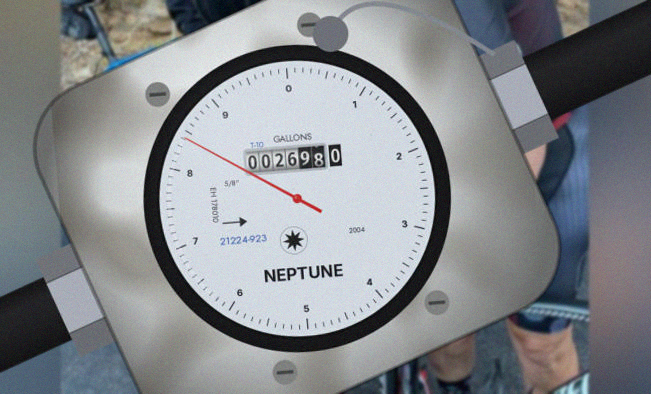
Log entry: 26978.4 gal
